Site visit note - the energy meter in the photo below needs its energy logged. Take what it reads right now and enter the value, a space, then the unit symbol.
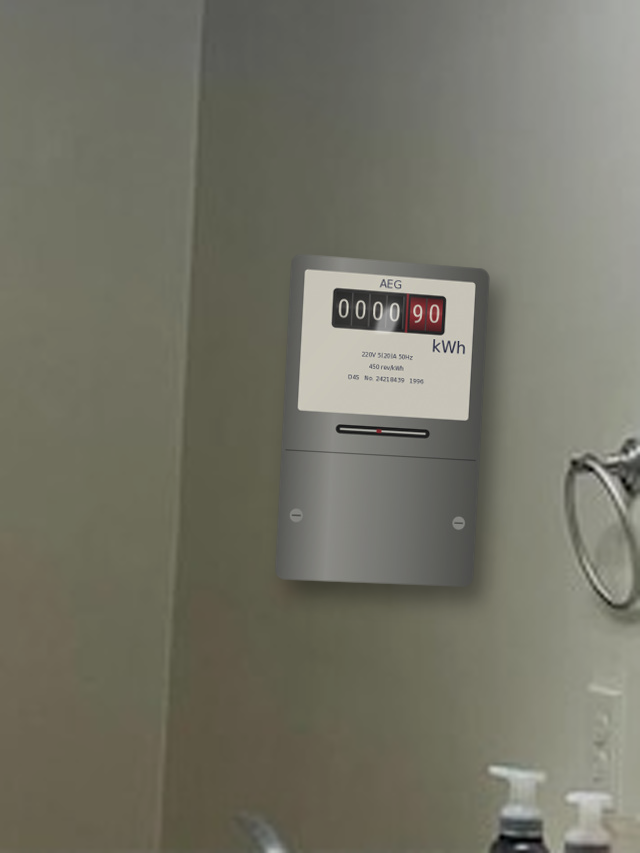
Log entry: 0.90 kWh
